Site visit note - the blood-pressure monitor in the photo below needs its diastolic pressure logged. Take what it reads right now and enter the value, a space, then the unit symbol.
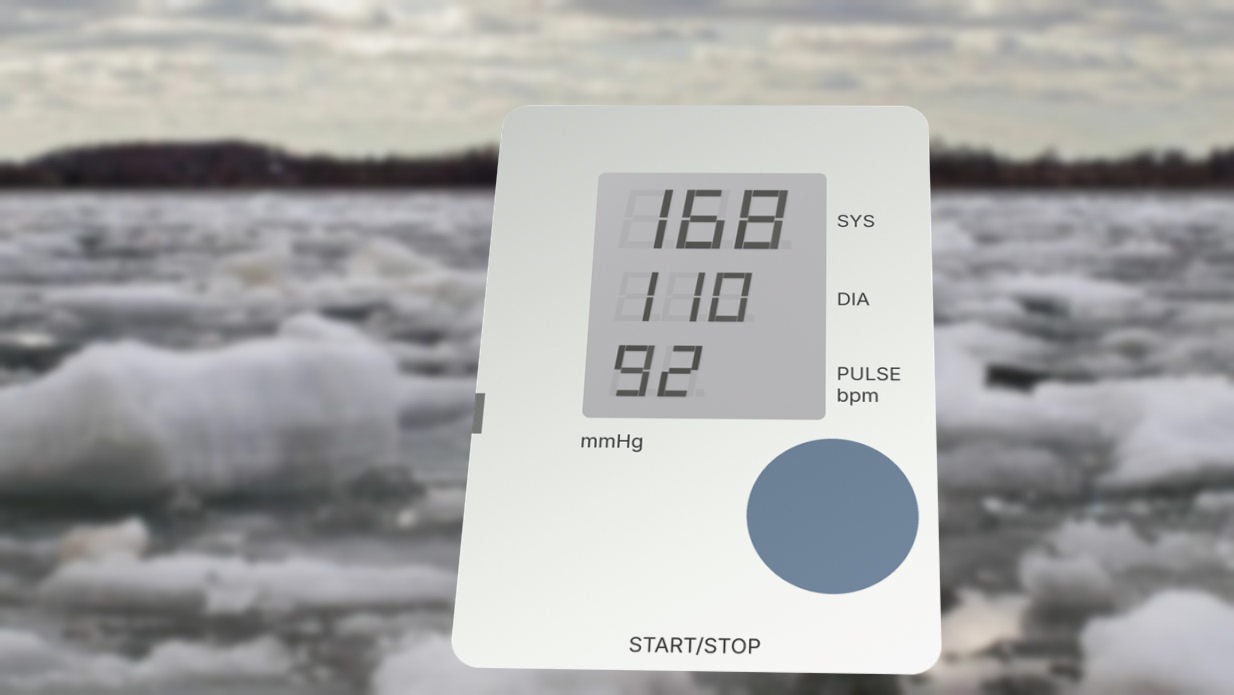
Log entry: 110 mmHg
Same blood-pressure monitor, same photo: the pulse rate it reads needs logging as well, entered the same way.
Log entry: 92 bpm
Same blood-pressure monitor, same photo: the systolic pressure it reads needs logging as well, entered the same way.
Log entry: 168 mmHg
